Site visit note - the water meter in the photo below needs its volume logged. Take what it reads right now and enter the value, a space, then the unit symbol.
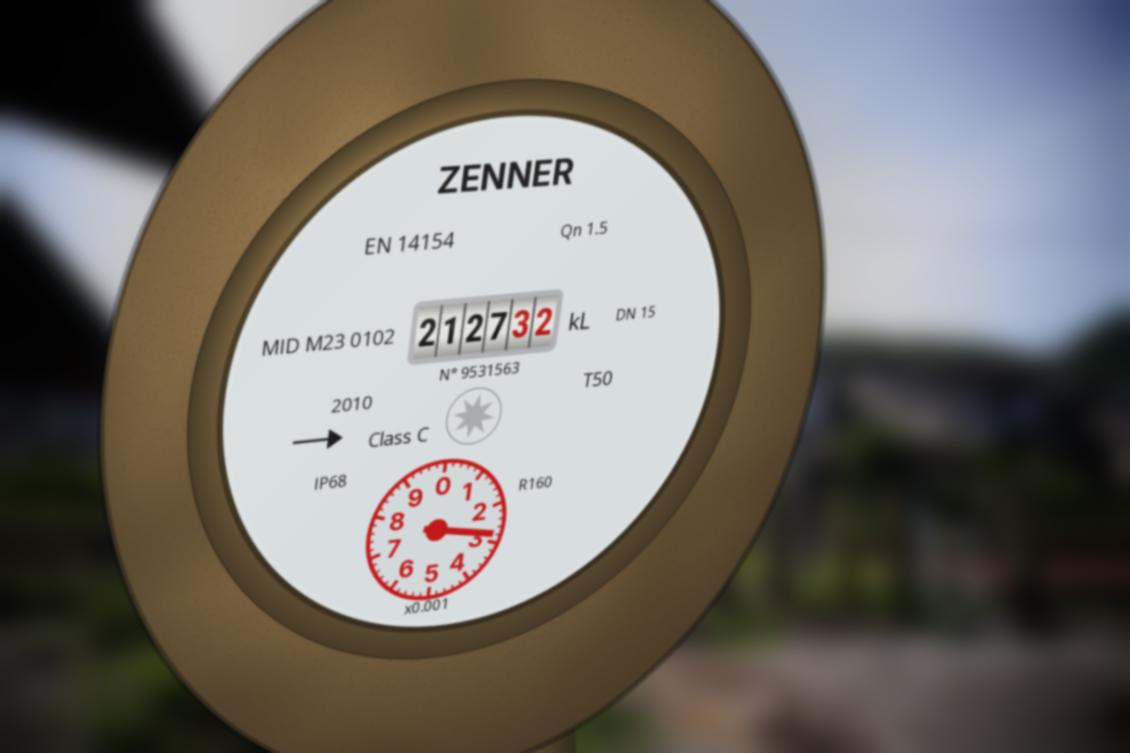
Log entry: 2127.322 kL
